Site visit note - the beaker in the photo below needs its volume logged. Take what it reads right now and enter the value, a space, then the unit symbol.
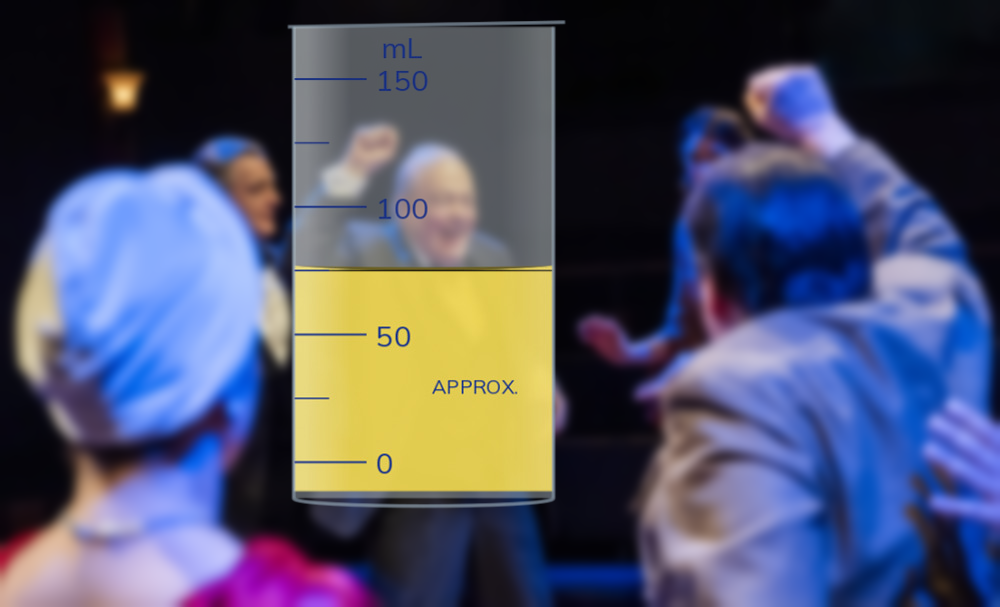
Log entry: 75 mL
